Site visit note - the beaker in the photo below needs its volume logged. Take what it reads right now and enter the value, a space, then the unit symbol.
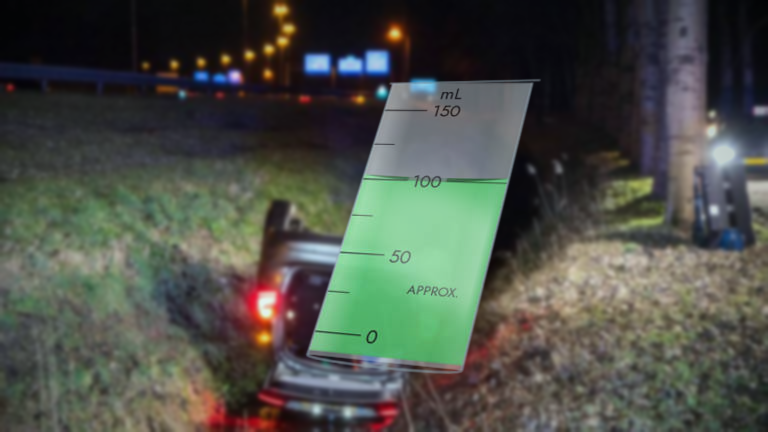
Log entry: 100 mL
